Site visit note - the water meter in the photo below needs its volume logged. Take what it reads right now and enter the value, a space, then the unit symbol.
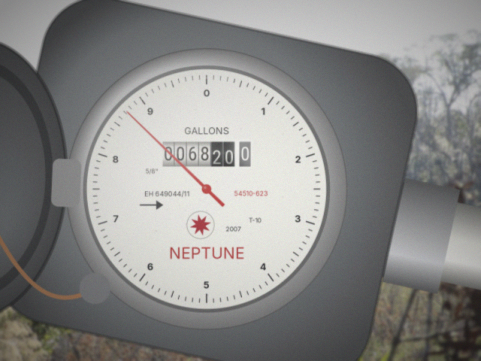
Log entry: 68198.7 gal
